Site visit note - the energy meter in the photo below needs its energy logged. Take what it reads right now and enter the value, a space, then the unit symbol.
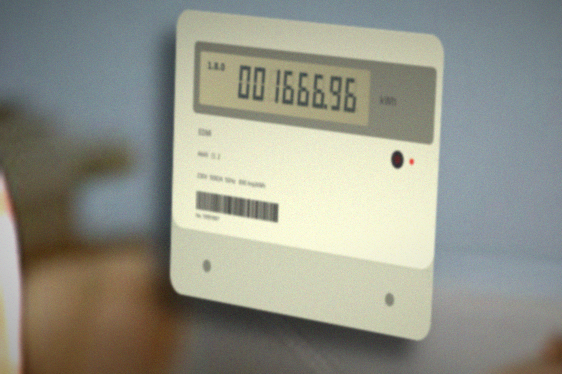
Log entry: 1666.96 kWh
